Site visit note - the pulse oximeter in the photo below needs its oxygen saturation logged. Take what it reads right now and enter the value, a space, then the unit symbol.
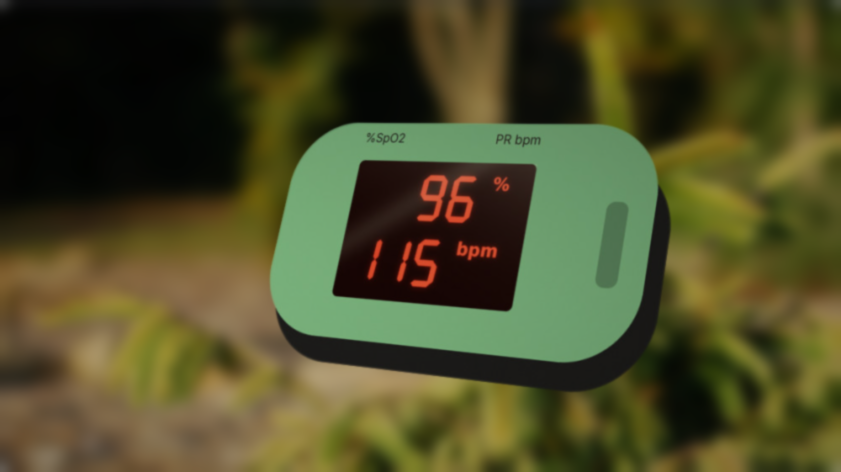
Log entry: 96 %
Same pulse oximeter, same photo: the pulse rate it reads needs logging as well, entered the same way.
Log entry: 115 bpm
